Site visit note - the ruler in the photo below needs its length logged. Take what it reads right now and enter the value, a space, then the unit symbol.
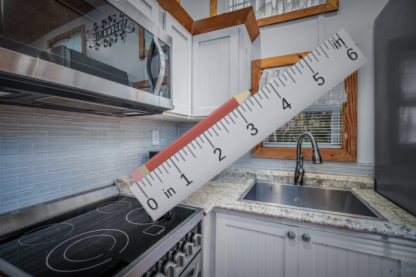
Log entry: 3.625 in
